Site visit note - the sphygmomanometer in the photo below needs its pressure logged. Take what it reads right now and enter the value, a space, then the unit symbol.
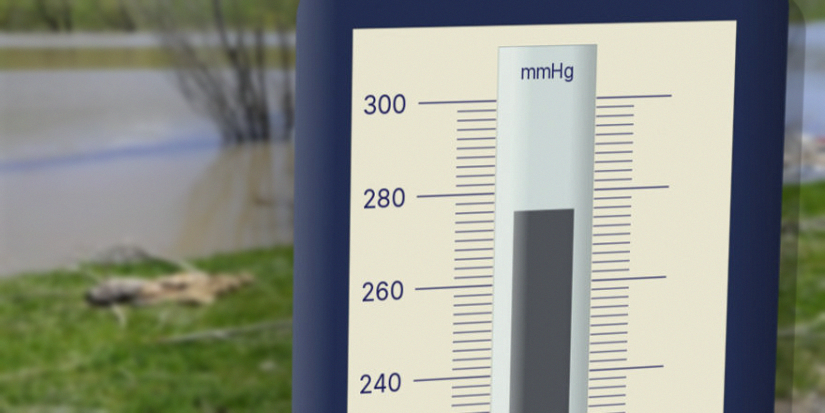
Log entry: 276 mmHg
